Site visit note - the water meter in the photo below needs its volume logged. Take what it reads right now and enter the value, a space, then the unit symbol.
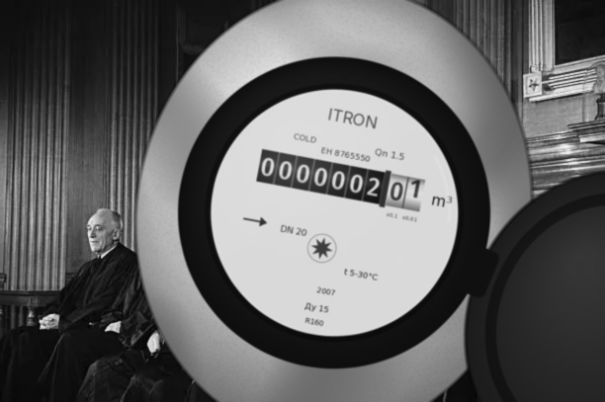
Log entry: 2.01 m³
